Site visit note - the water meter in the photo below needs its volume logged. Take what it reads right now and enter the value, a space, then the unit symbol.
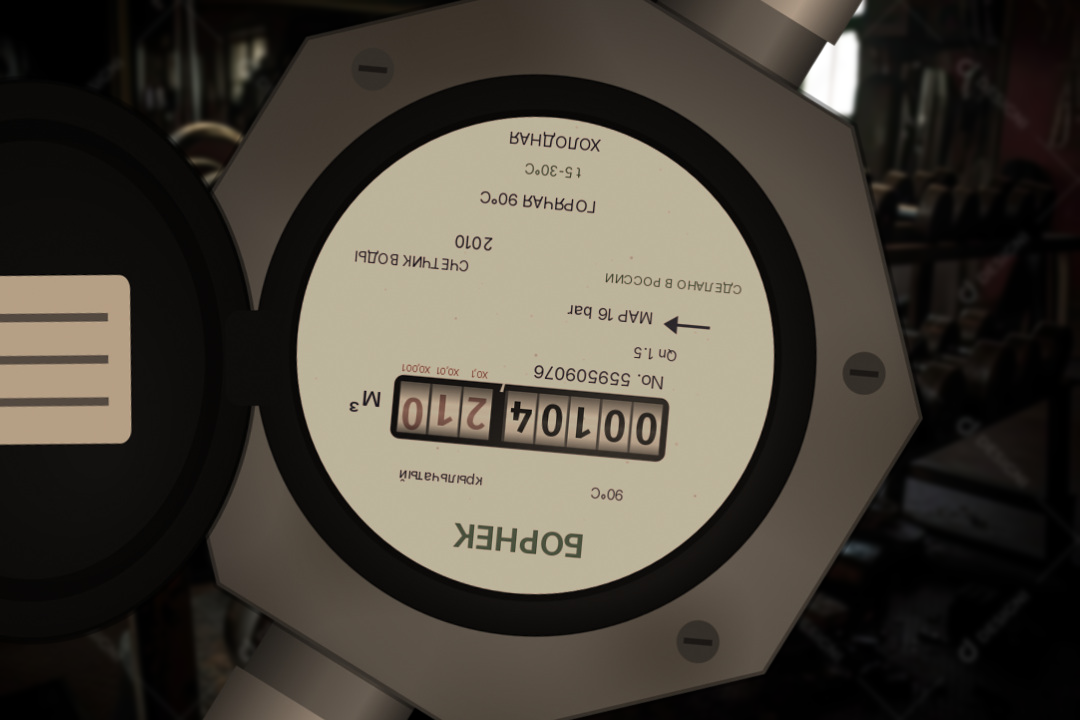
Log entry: 104.210 m³
